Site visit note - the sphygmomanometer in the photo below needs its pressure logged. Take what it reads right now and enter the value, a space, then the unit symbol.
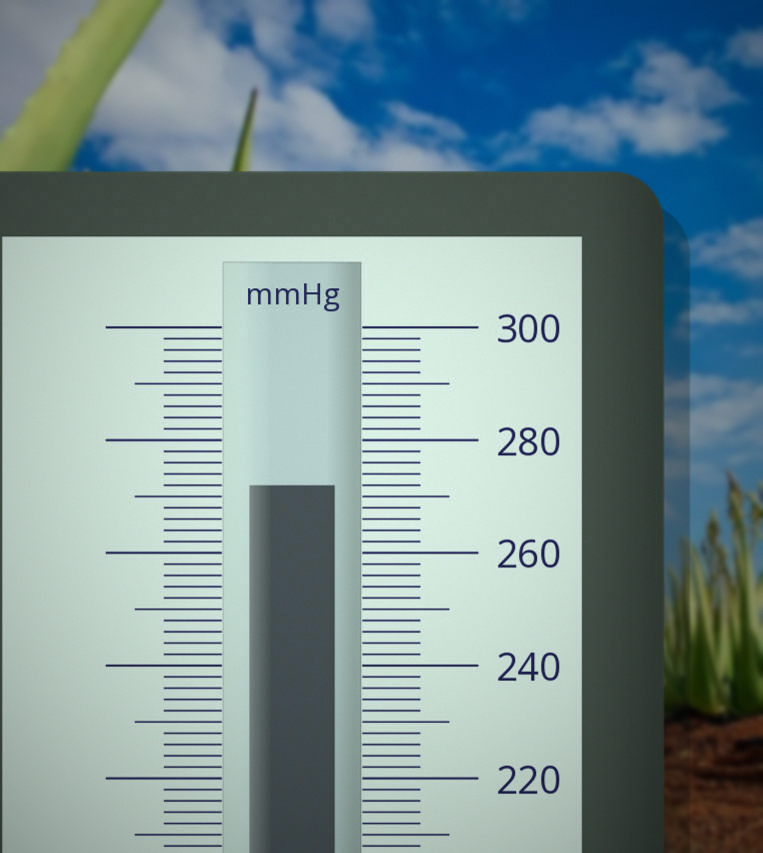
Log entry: 272 mmHg
